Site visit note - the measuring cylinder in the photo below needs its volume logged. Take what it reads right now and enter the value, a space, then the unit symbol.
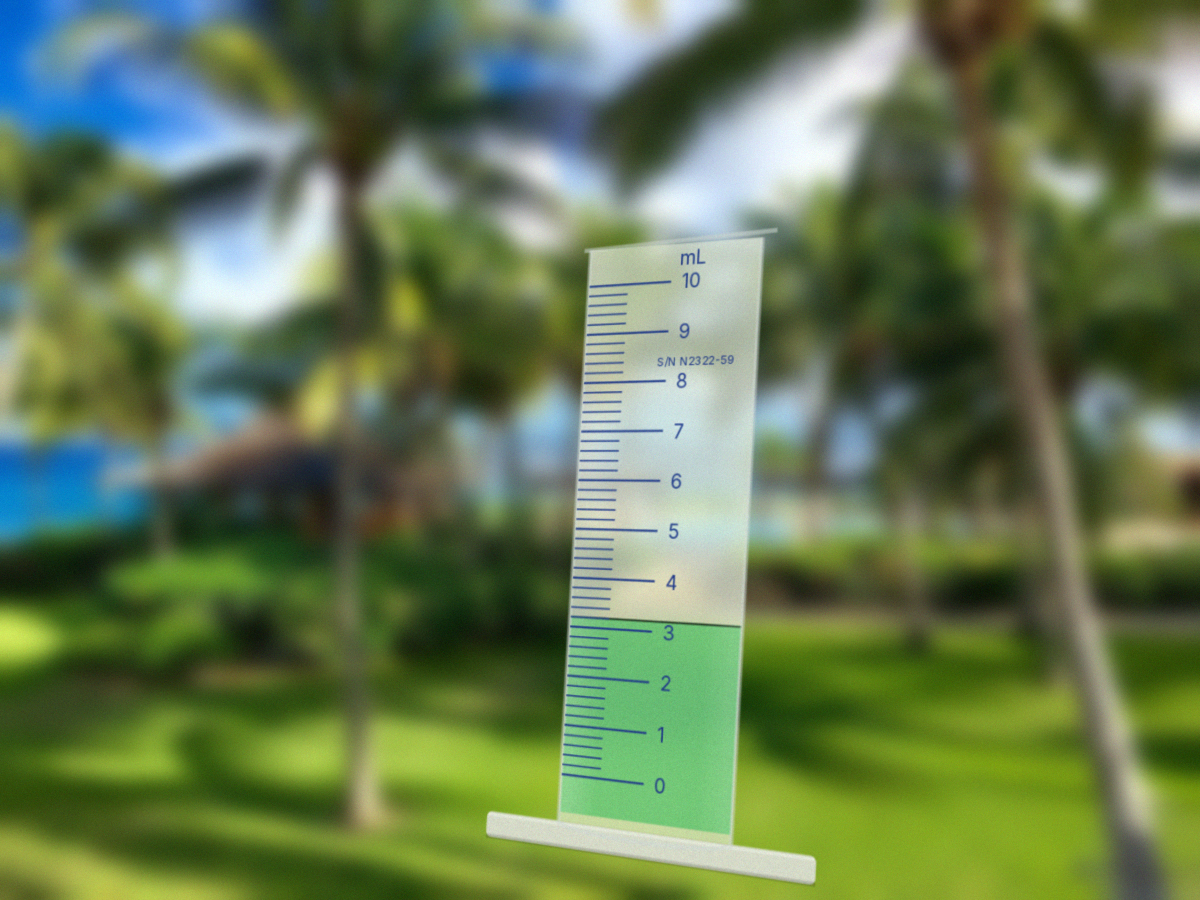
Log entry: 3.2 mL
